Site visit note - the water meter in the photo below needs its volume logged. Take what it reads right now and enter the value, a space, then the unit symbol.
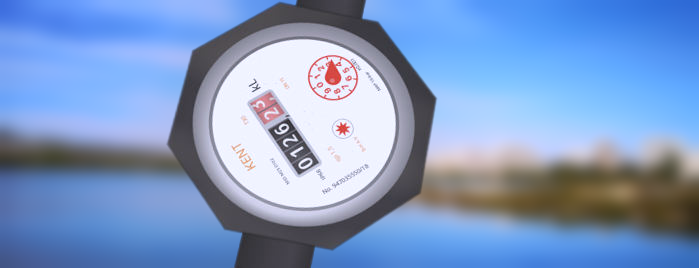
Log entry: 126.233 kL
